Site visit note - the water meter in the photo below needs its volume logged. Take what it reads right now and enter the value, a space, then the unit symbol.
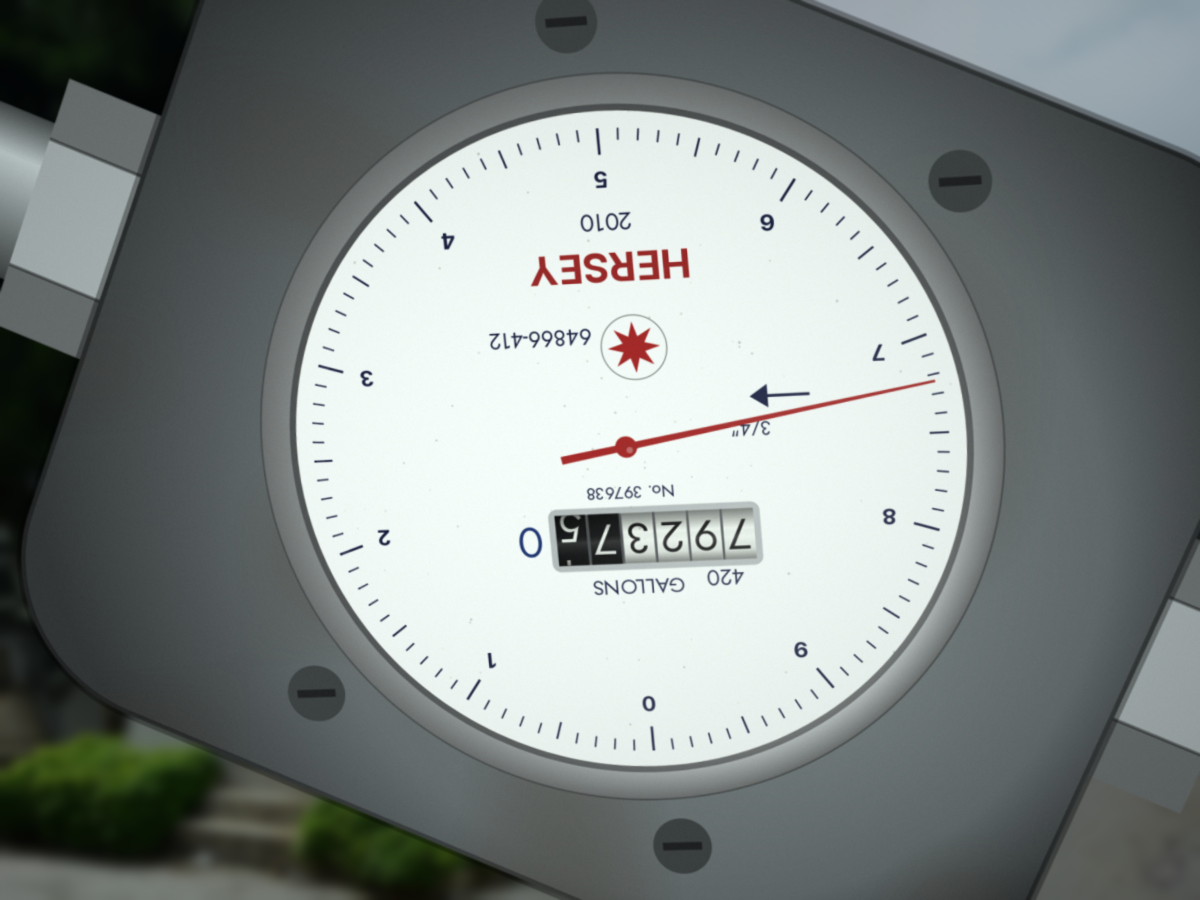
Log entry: 7923747.2 gal
